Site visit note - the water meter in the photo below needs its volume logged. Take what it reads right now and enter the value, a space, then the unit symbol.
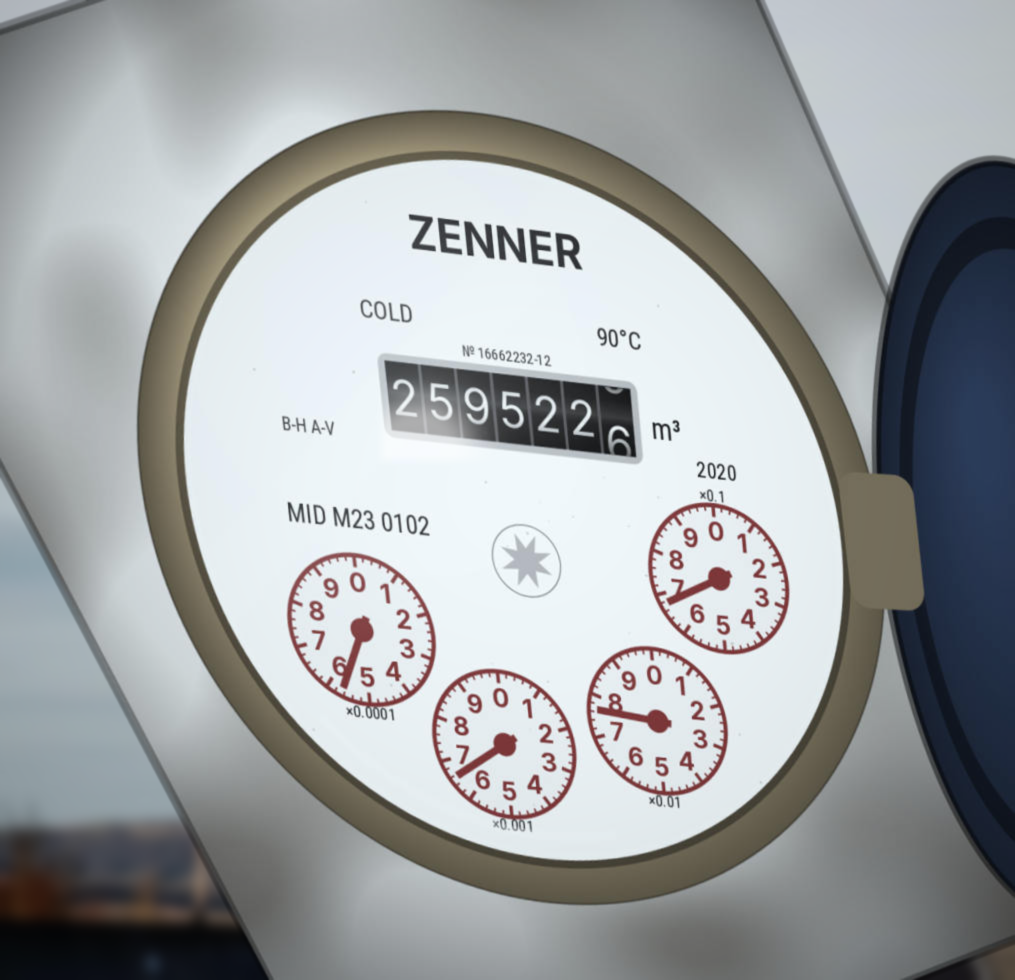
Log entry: 2595225.6765 m³
